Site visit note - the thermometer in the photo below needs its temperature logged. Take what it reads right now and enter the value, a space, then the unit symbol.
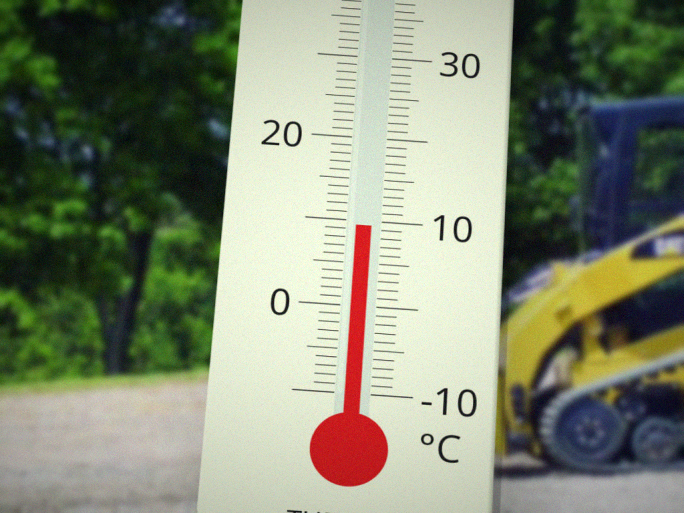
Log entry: 9.5 °C
